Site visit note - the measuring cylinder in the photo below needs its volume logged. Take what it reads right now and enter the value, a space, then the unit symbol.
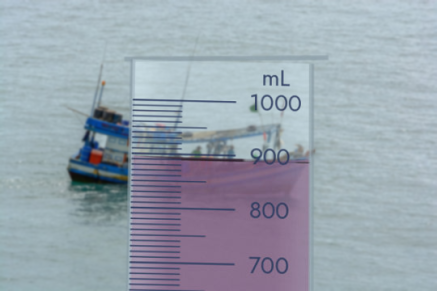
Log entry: 890 mL
